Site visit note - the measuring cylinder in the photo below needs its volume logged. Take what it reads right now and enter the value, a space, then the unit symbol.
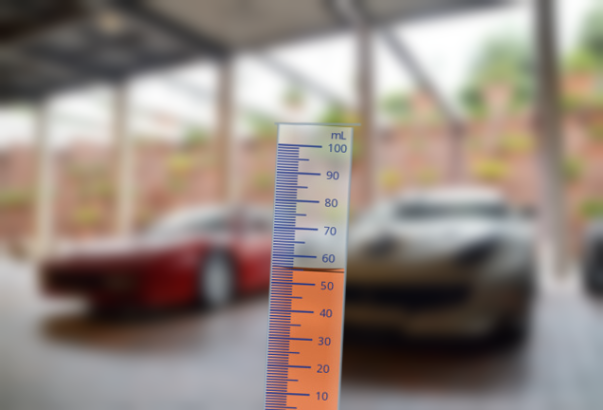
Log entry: 55 mL
